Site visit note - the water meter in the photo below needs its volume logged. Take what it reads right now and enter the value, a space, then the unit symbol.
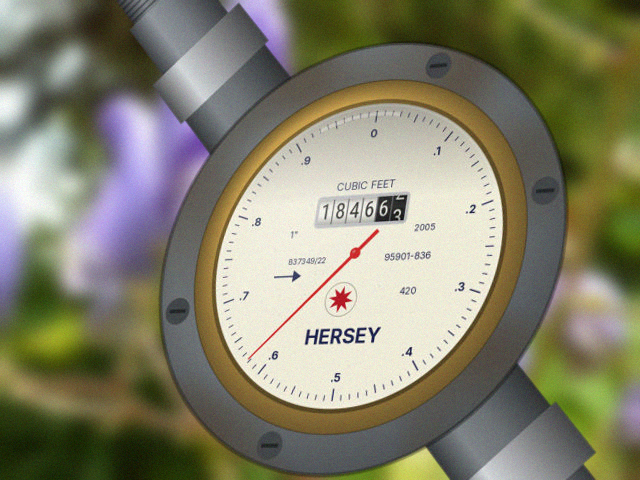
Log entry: 184662.62 ft³
